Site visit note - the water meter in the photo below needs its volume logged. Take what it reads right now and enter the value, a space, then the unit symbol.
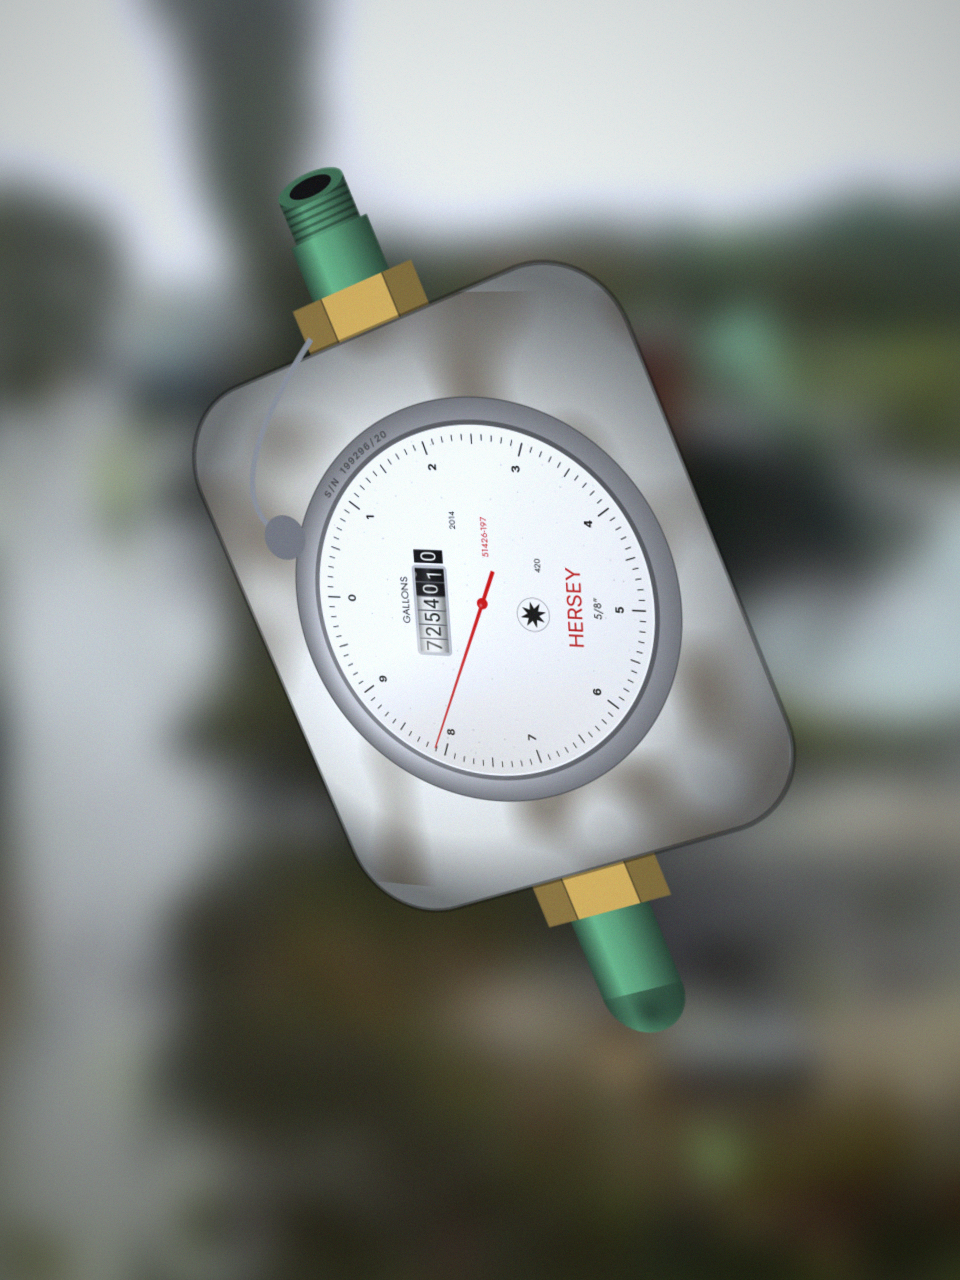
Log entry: 7254008.1 gal
